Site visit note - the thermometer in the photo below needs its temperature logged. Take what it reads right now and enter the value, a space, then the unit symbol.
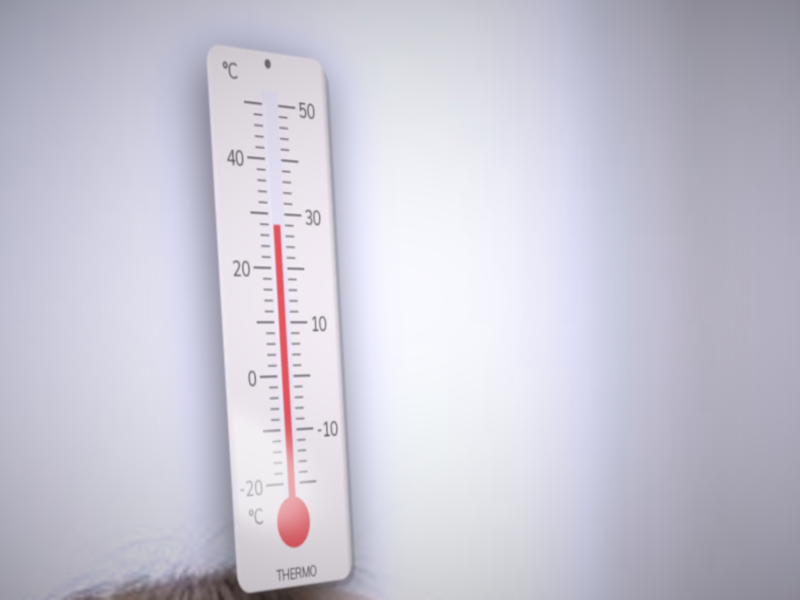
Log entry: 28 °C
